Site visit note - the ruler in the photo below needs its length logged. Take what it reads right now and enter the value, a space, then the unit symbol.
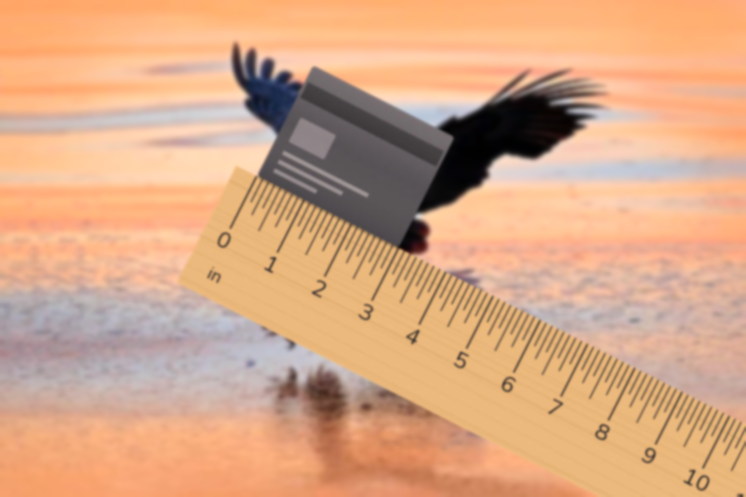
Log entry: 3 in
